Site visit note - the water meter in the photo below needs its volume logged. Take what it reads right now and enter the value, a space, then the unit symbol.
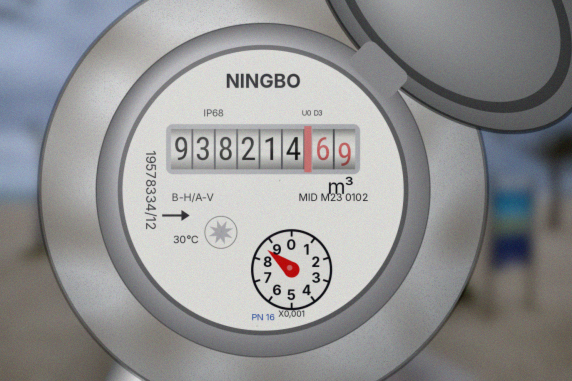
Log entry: 938214.688 m³
